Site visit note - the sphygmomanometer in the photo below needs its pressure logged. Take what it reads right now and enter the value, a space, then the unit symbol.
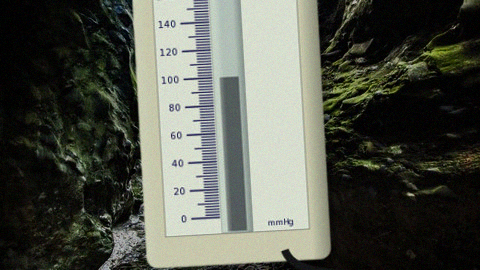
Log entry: 100 mmHg
